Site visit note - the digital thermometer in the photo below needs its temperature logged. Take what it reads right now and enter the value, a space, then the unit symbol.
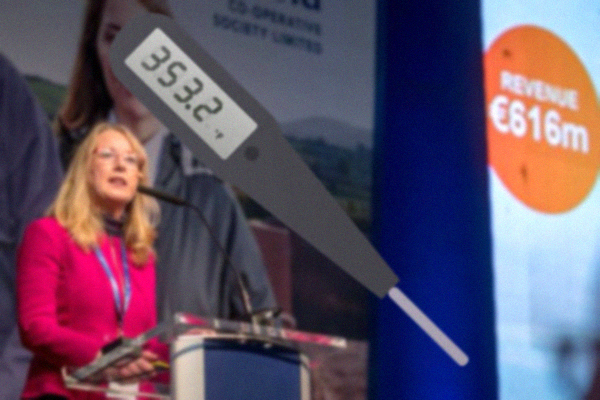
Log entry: 353.2 °F
